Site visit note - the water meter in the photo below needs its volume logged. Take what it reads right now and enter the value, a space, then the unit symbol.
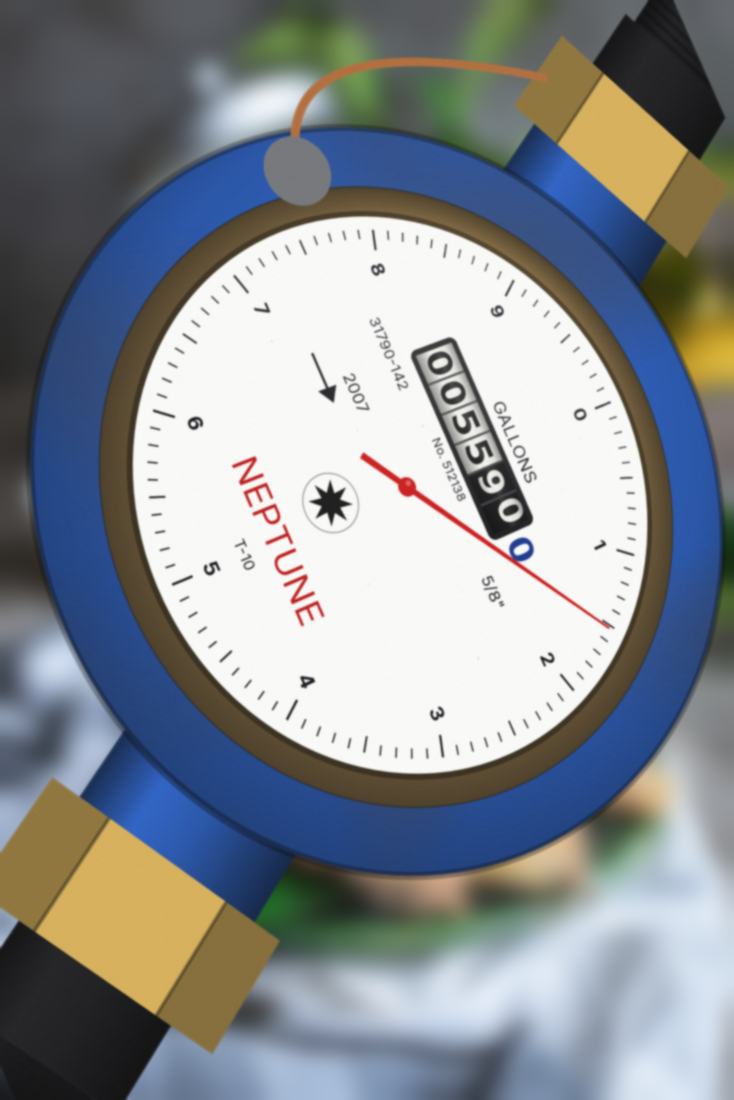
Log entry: 55901.5 gal
